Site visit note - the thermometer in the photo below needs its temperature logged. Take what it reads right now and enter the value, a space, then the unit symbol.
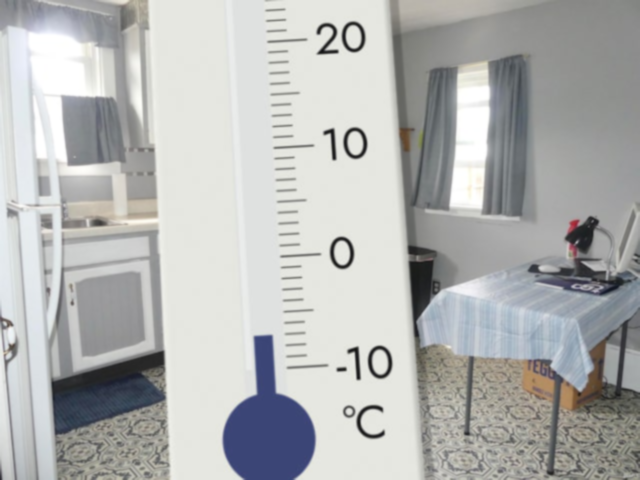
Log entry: -7 °C
